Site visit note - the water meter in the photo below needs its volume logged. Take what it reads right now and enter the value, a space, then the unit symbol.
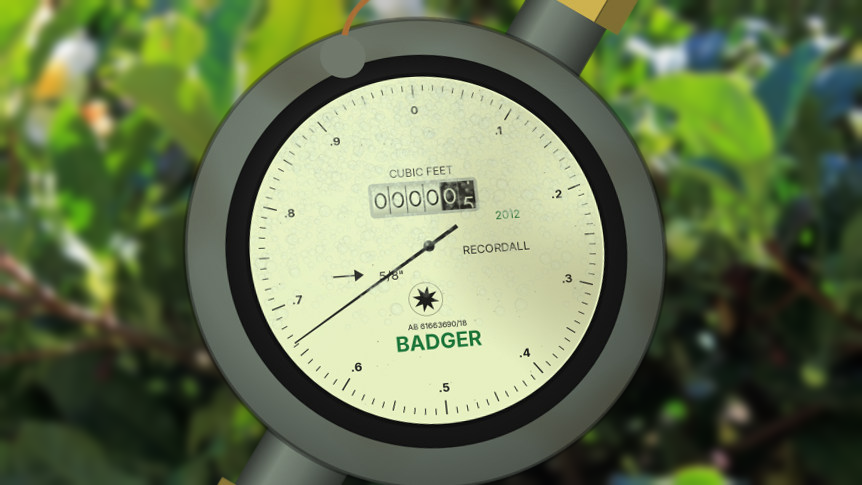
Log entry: 4.66 ft³
